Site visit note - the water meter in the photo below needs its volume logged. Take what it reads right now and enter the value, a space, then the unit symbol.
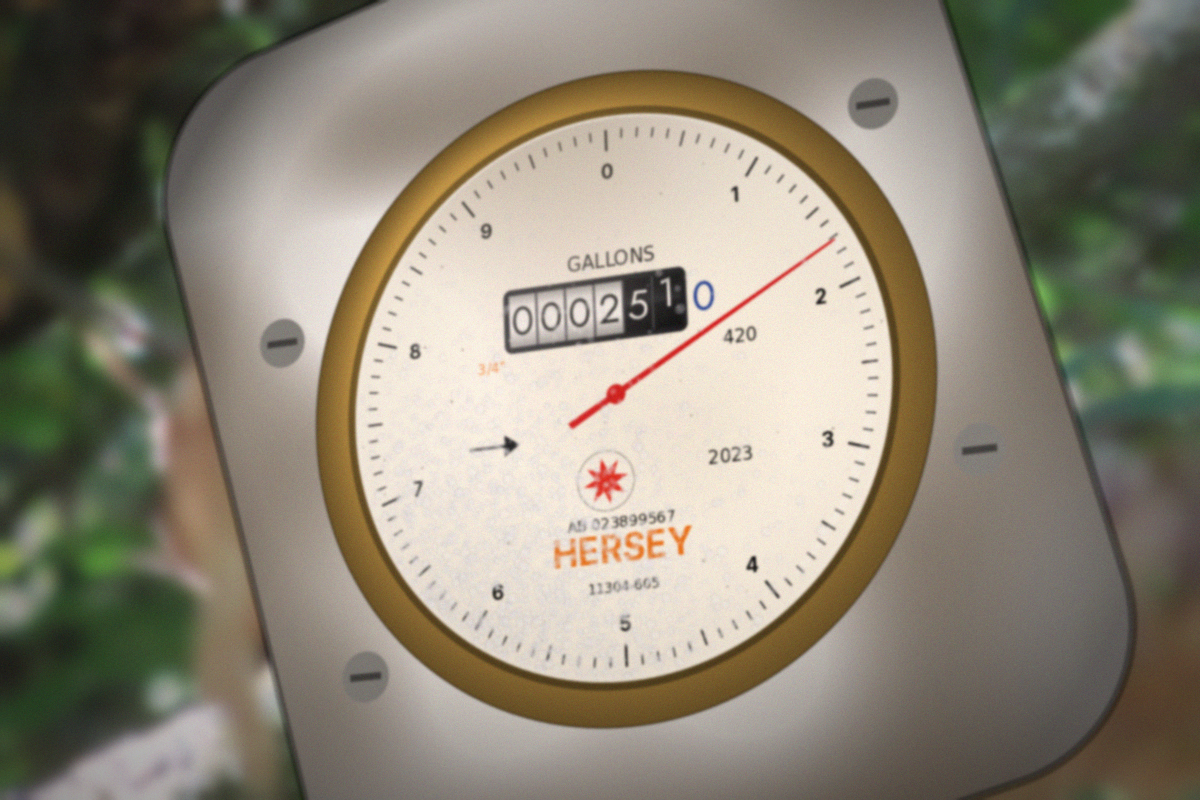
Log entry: 2511.7 gal
